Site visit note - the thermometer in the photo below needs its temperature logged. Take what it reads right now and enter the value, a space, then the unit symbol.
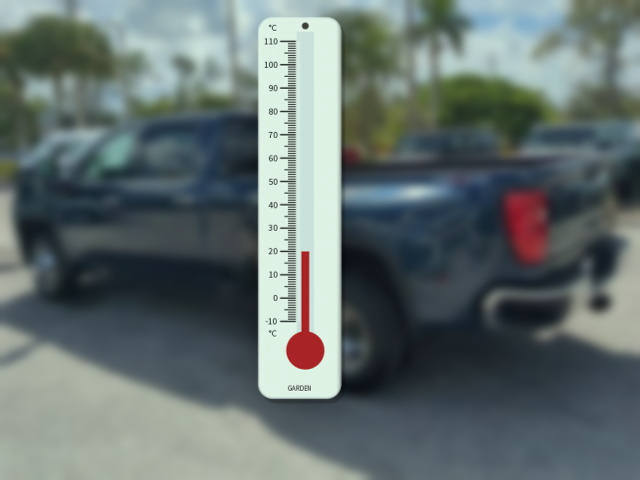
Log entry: 20 °C
